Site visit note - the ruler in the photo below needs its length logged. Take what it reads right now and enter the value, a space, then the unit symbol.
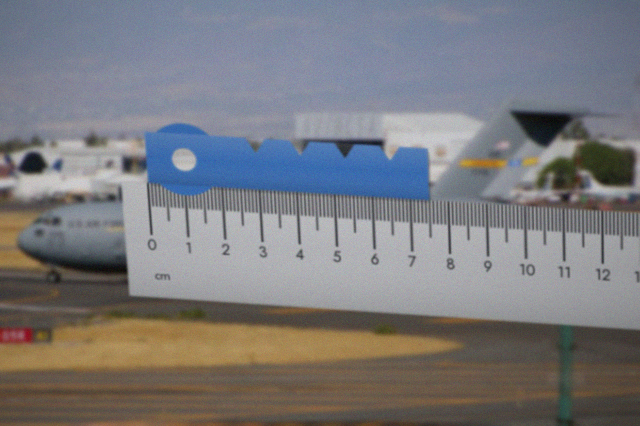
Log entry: 7.5 cm
